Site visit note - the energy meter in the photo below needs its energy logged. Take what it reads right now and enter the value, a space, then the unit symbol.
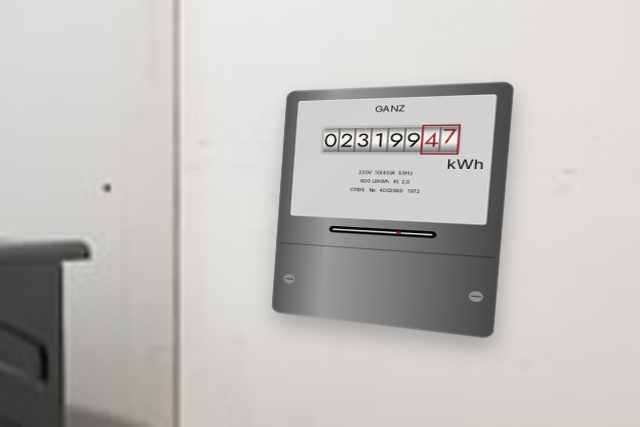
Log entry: 23199.47 kWh
